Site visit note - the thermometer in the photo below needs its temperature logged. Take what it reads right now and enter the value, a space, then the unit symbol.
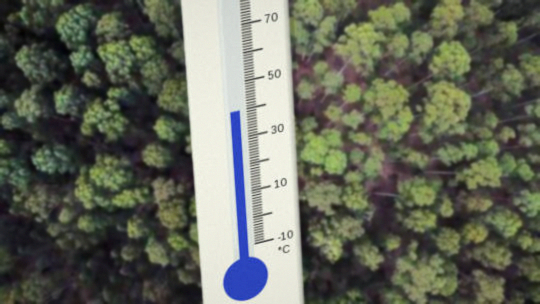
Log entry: 40 °C
